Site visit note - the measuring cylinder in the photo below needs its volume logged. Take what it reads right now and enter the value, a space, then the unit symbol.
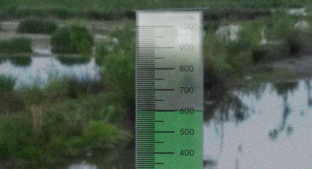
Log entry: 600 mL
